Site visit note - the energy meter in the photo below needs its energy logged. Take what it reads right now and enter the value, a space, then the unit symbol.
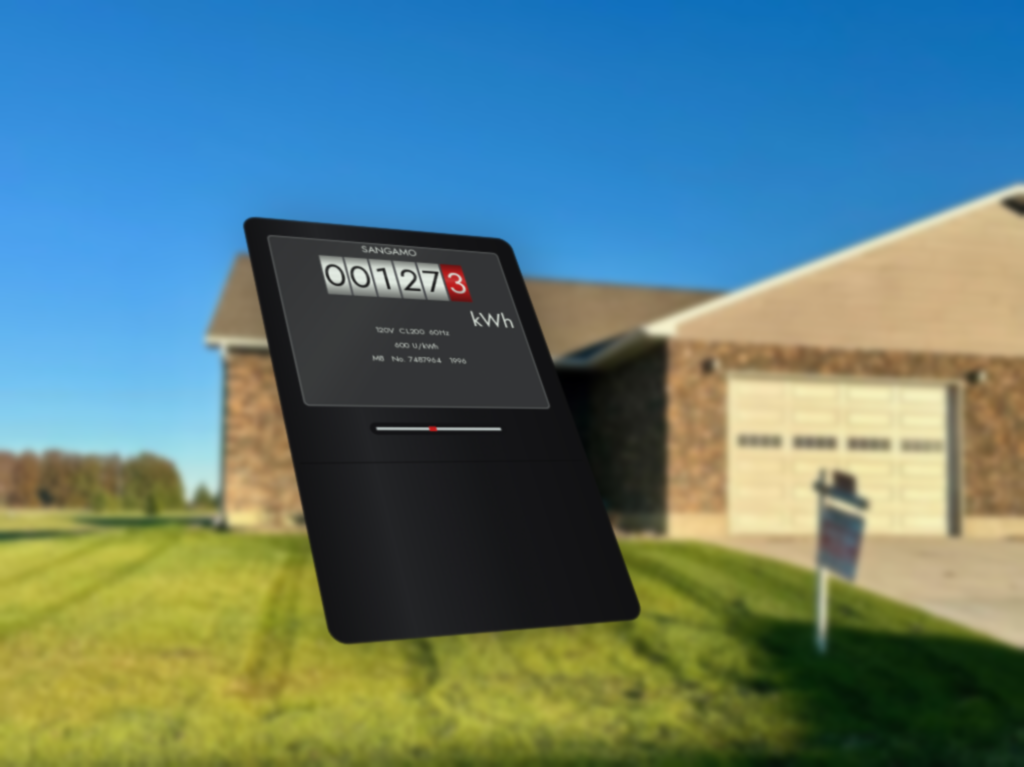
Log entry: 127.3 kWh
